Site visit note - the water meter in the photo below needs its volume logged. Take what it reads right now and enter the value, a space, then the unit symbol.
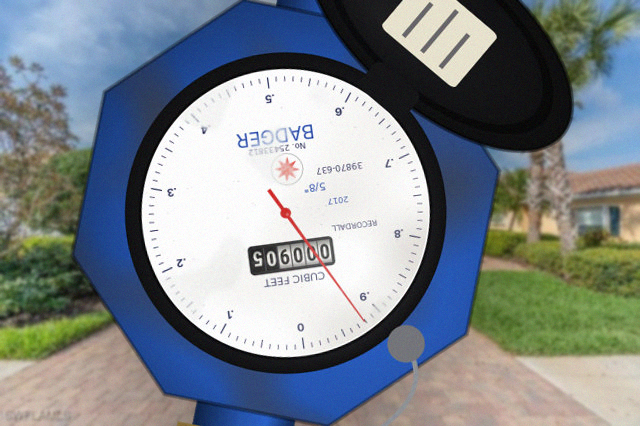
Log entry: 904.92 ft³
